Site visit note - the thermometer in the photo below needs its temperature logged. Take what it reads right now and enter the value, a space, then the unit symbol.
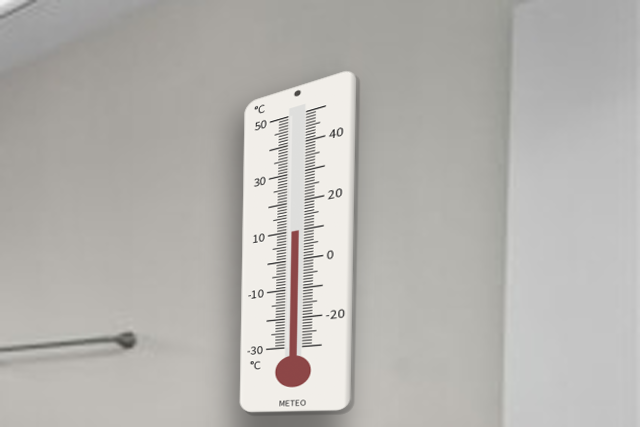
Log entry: 10 °C
